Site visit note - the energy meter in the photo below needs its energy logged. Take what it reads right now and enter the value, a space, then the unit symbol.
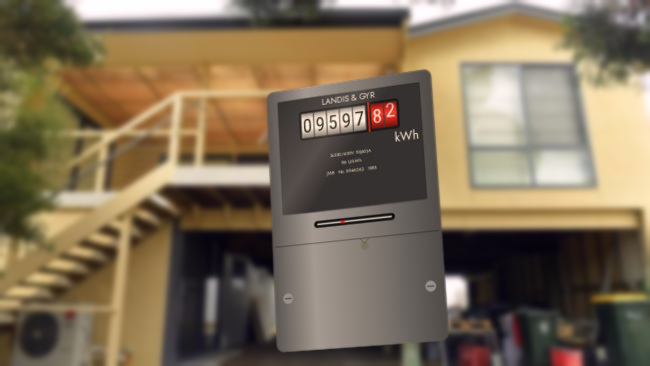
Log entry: 9597.82 kWh
